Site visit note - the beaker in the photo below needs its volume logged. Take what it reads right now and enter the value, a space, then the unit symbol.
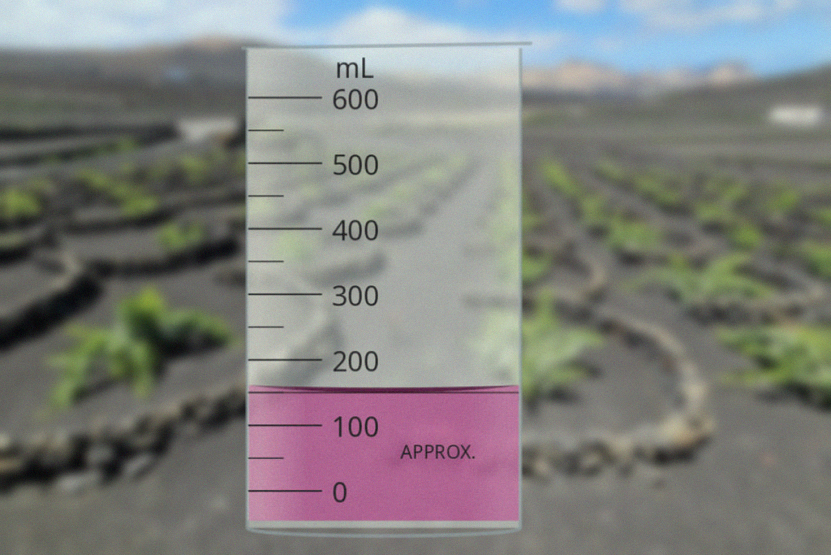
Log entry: 150 mL
